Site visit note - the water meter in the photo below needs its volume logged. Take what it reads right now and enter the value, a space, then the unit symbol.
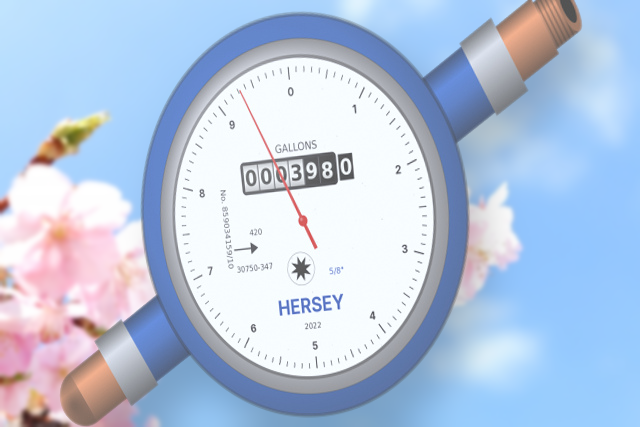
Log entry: 3979.3 gal
